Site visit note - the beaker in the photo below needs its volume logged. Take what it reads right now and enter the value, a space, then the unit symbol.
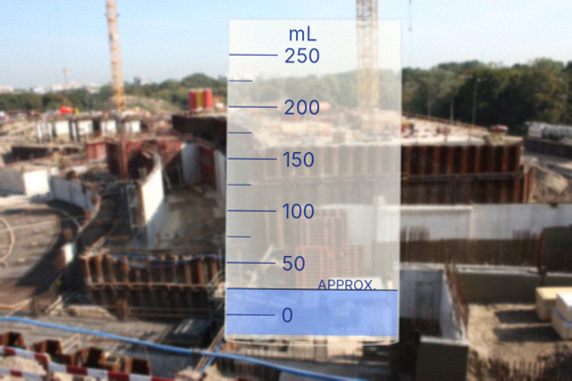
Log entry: 25 mL
